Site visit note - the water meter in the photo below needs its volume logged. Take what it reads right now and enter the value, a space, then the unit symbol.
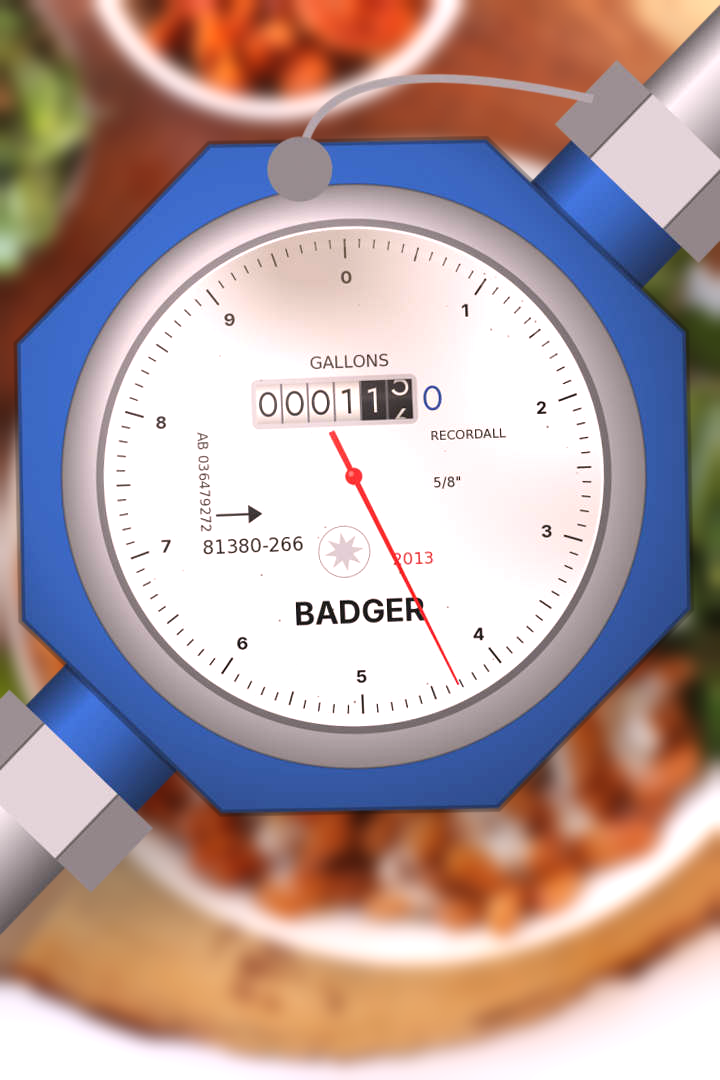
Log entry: 1154.3 gal
